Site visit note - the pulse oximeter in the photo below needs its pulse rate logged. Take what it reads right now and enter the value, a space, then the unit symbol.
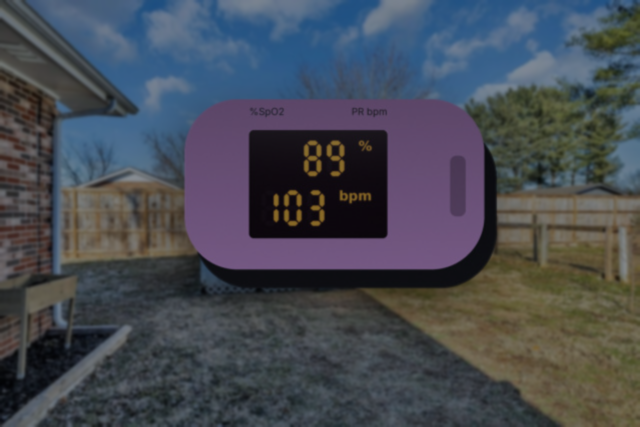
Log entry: 103 bpm
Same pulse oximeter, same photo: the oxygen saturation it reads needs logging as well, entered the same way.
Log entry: 89 %
